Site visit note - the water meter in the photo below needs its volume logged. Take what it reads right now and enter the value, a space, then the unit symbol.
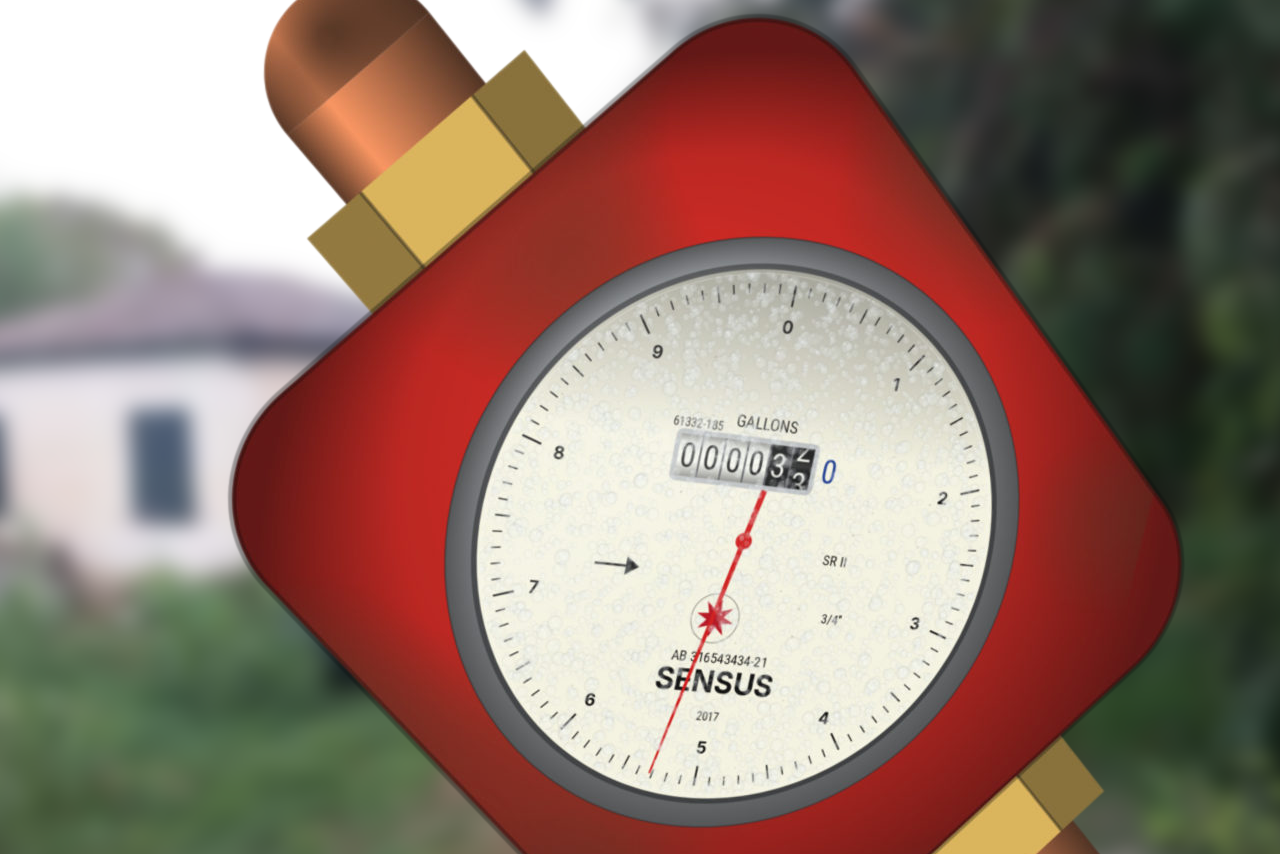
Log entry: 325.3 gal
